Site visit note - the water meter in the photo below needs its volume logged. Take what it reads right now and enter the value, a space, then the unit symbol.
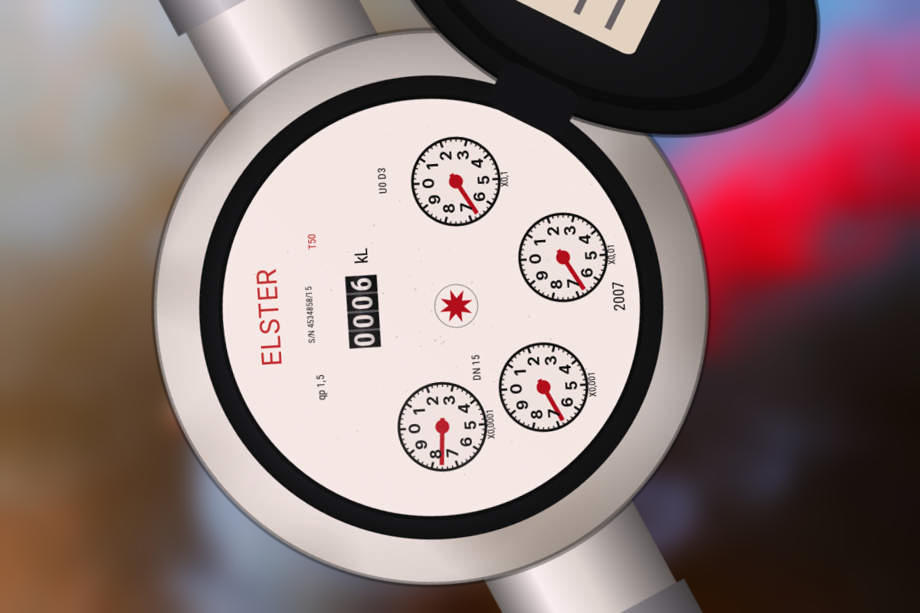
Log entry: 6.6667 kL
